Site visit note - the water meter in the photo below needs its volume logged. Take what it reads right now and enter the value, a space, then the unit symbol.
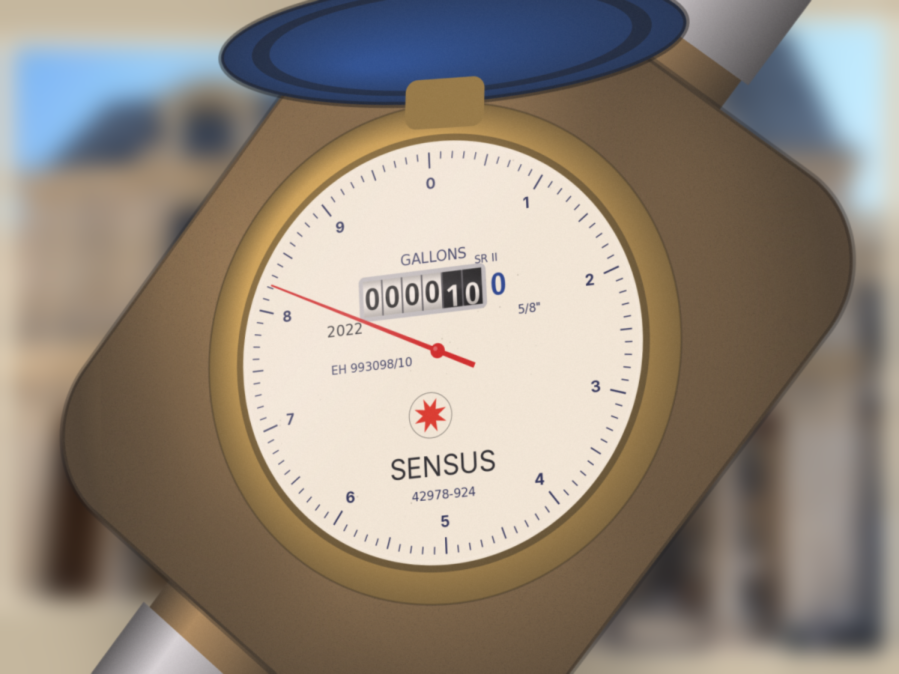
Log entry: 98.2 gal
